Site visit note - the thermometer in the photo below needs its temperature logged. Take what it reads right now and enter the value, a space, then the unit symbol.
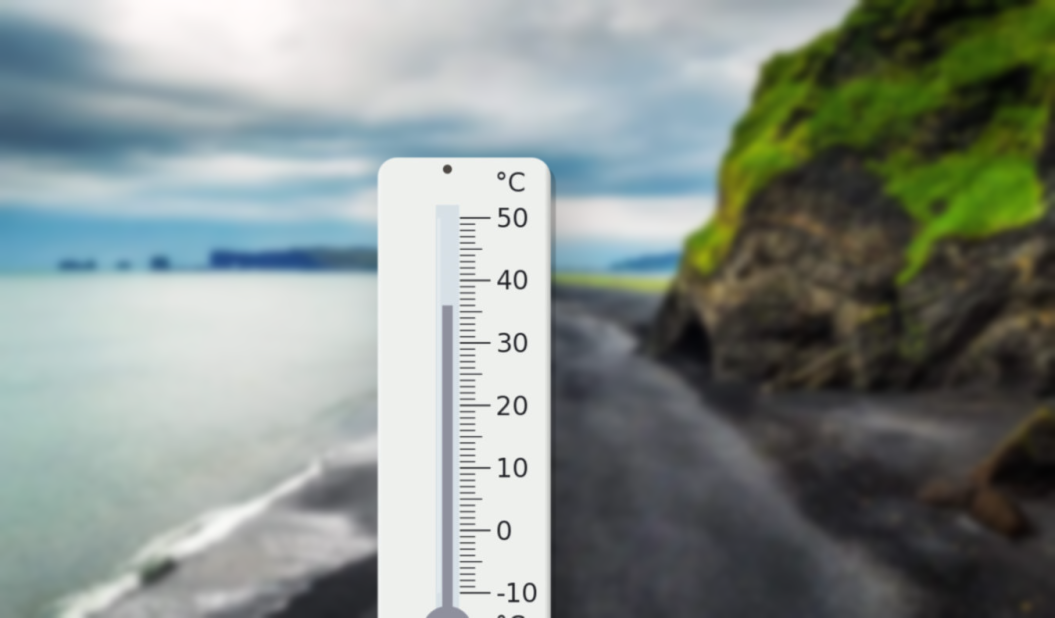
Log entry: 36 °C
